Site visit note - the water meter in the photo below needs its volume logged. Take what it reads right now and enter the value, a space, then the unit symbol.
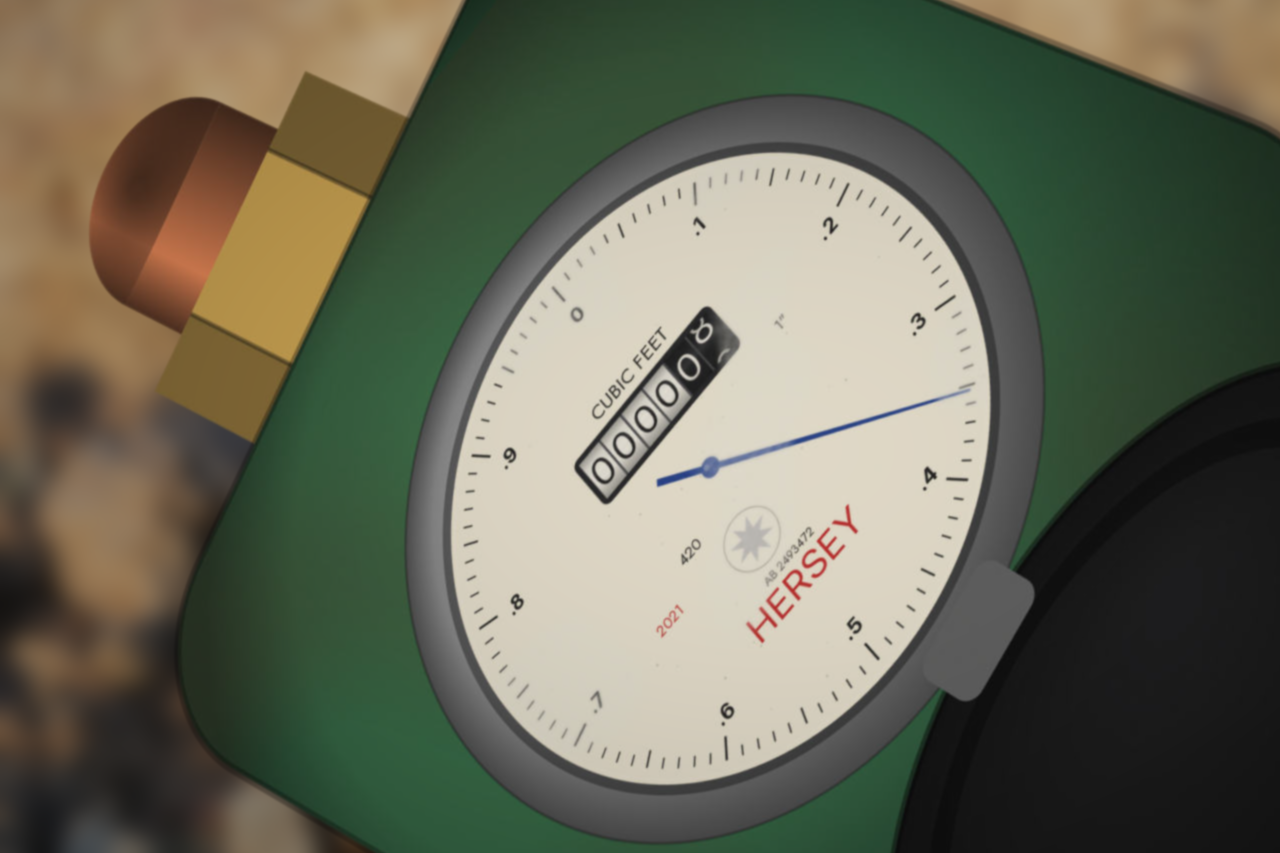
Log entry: 8.35 ft³
